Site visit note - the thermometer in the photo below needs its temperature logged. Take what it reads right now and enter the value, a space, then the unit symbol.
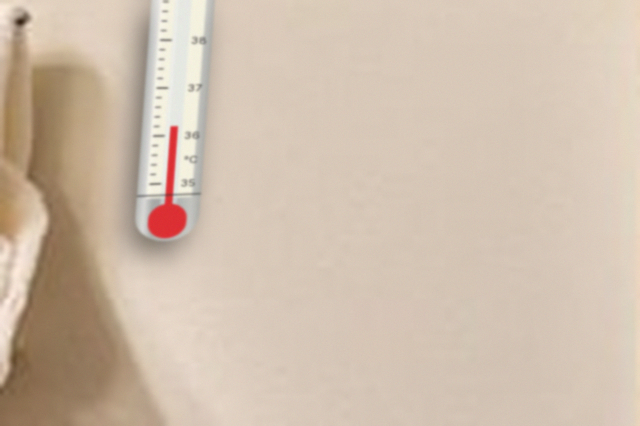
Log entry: 36.2 °C
